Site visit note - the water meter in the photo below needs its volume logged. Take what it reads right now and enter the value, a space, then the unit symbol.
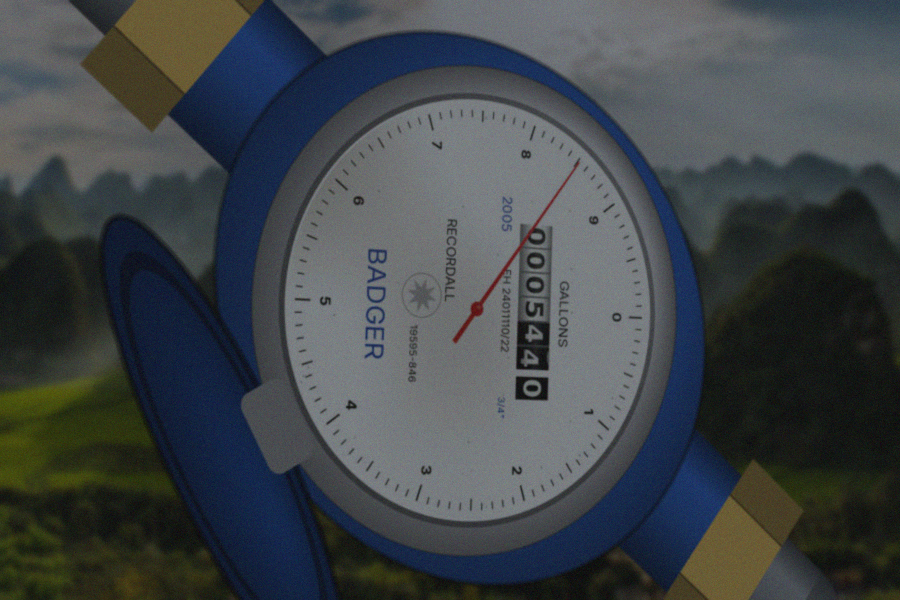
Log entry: 5438.5 gal
